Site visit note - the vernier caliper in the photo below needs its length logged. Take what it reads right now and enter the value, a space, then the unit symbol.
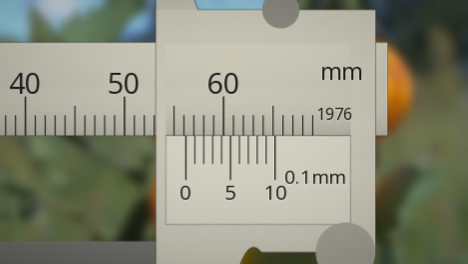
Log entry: 56.2 mm
